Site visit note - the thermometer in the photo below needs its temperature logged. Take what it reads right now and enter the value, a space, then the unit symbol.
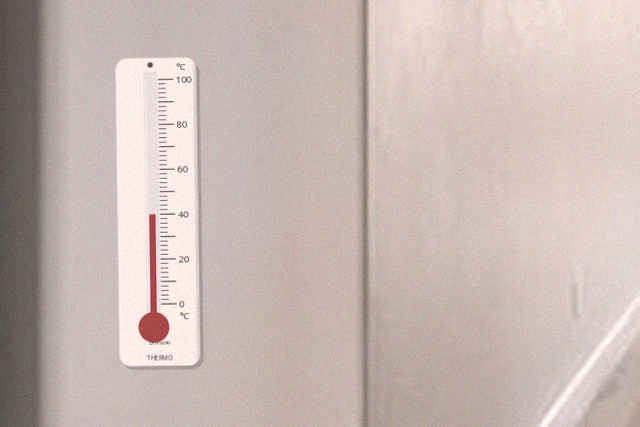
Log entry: 40 °C
